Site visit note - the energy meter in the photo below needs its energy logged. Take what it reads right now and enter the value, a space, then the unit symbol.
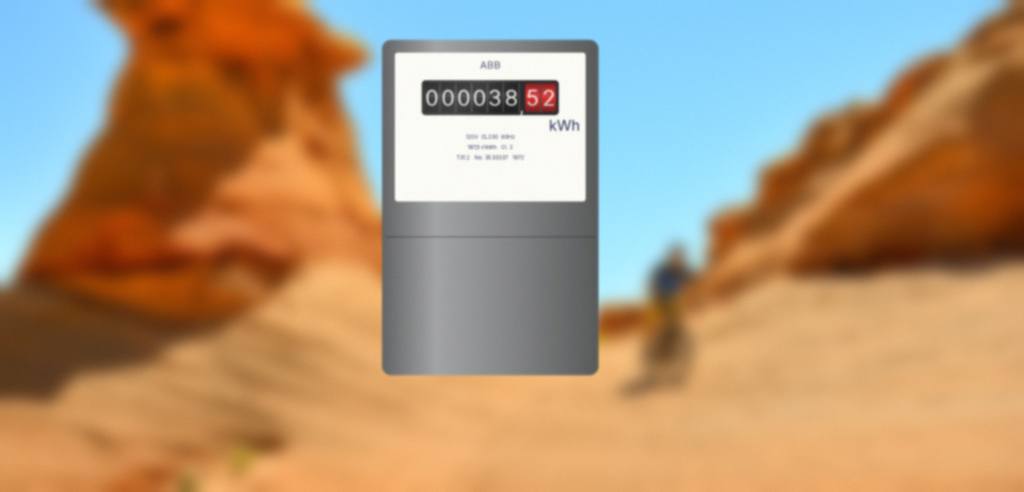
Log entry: 38.52 kWh
